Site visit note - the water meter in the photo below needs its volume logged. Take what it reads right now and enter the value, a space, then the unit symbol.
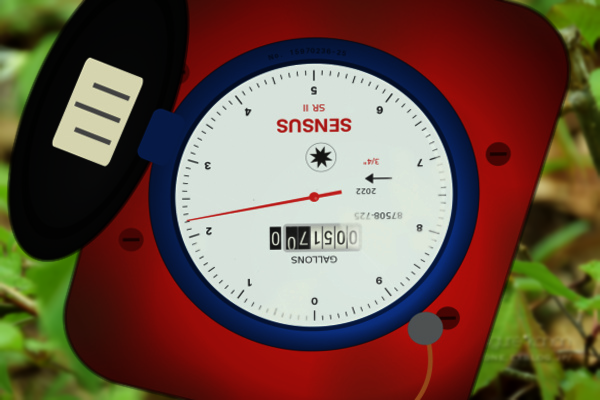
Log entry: 51702.2 gal
